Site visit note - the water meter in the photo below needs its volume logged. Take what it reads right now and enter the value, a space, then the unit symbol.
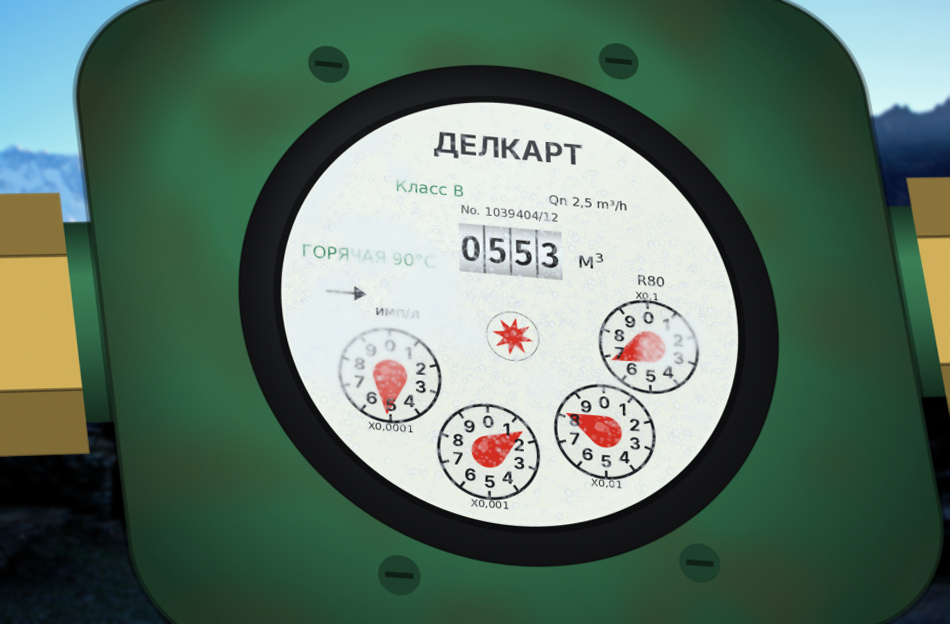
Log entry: 553.6815 m³
